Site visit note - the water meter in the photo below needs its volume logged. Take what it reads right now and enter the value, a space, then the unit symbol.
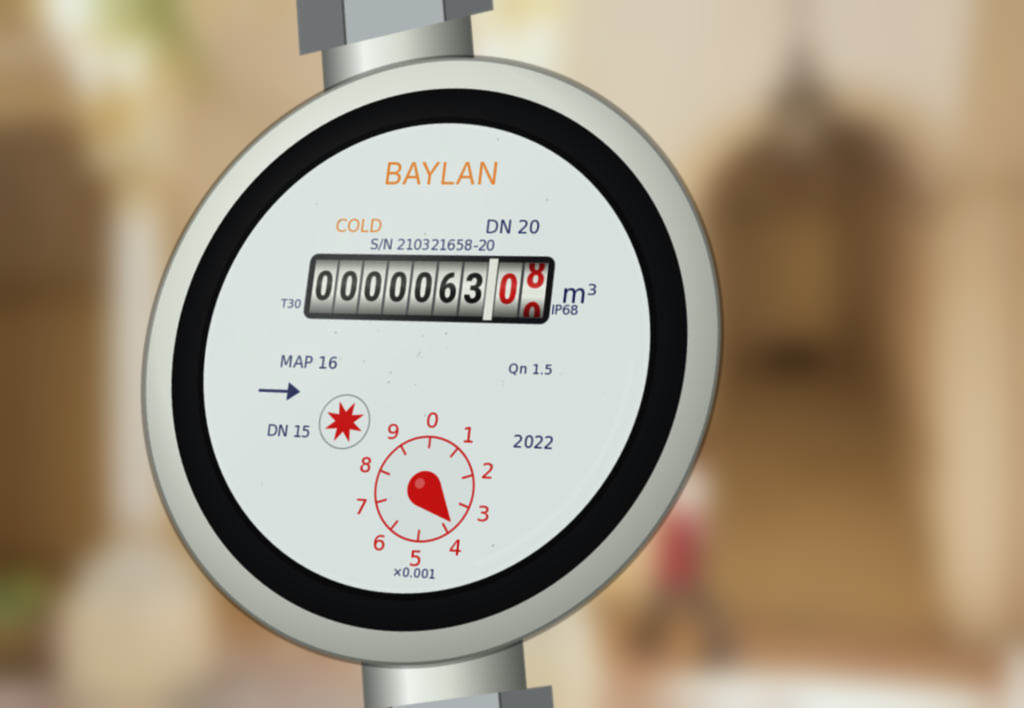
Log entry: 63.083 m³
